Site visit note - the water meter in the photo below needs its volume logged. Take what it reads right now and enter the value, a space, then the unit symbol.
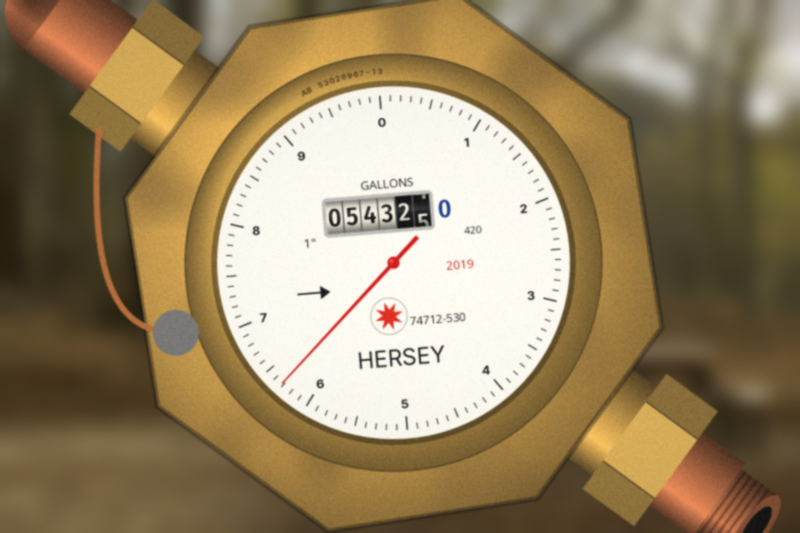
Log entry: 543246.3 gal
